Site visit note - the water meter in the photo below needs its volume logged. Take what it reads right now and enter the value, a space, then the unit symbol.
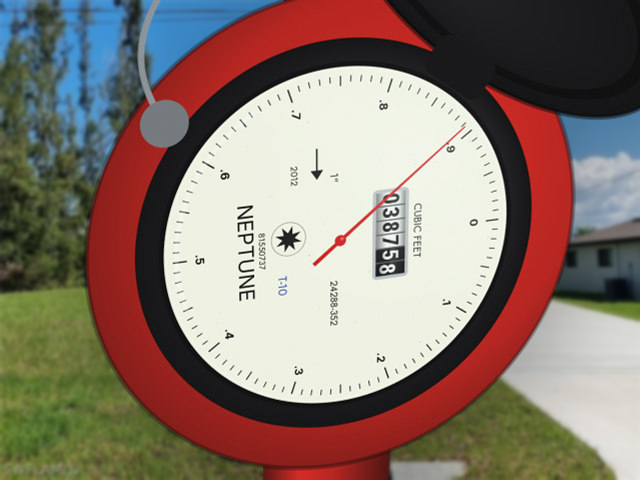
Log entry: 38757.89 ft³
